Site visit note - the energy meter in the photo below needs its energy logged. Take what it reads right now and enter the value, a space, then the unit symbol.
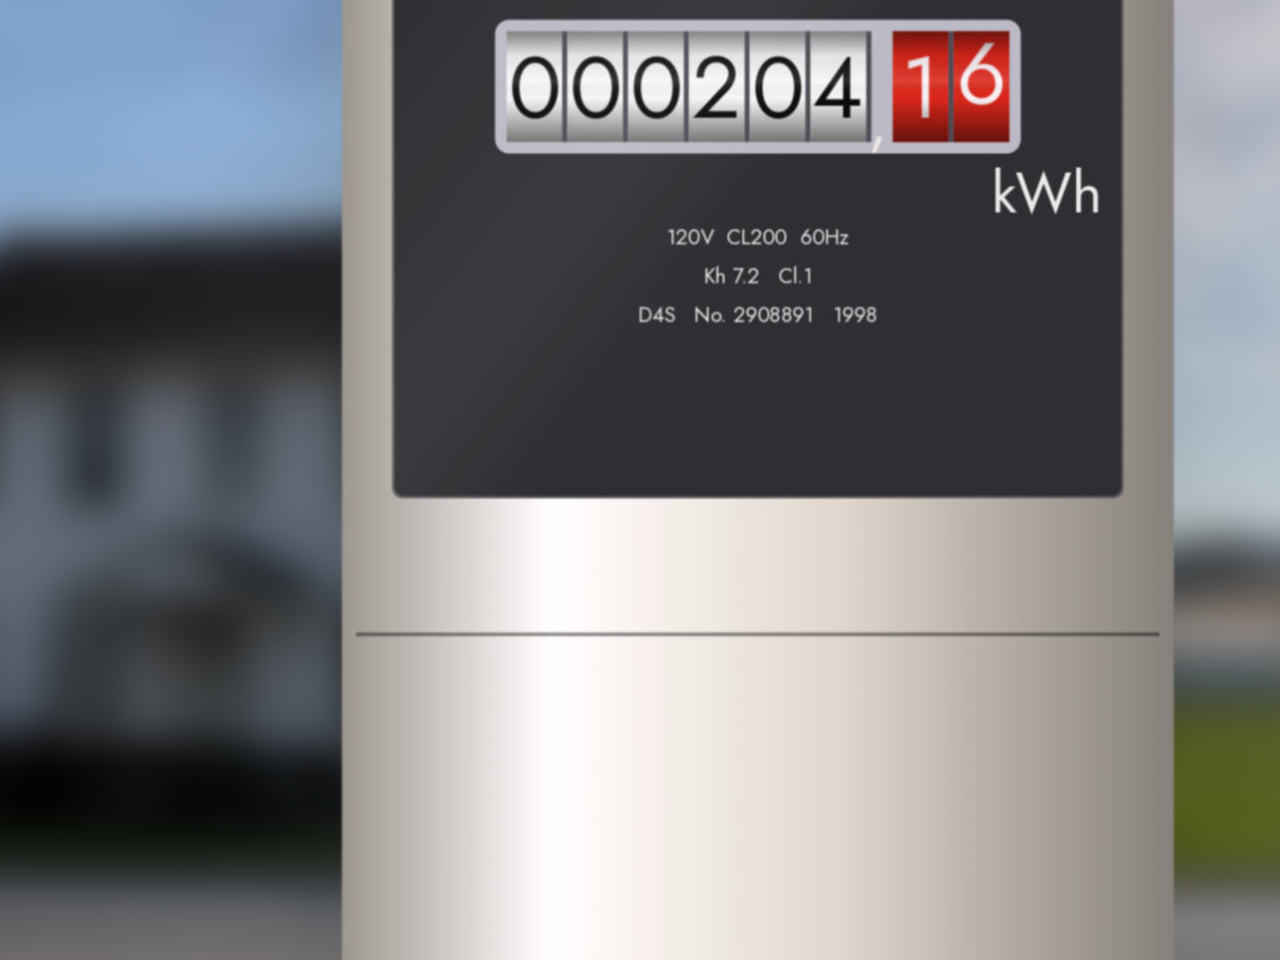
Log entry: 204.16 kWh
